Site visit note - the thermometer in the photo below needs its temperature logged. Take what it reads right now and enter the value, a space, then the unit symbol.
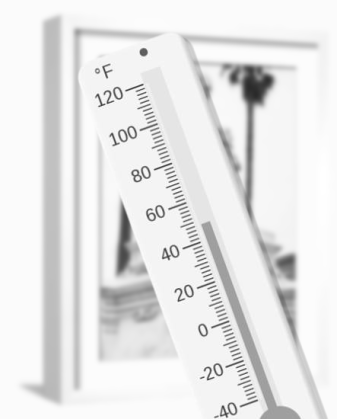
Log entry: 48 °F
